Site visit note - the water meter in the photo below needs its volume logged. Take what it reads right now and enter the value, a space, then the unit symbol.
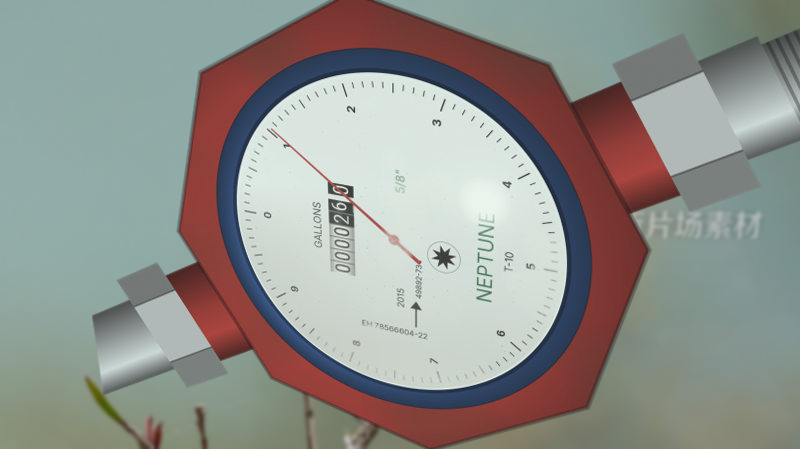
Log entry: 261.0 gal
